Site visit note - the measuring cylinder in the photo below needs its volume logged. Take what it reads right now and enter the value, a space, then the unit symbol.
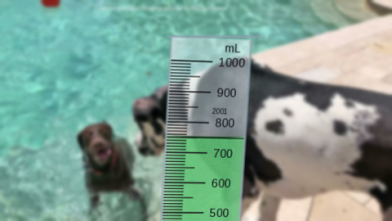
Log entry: 750 mL
